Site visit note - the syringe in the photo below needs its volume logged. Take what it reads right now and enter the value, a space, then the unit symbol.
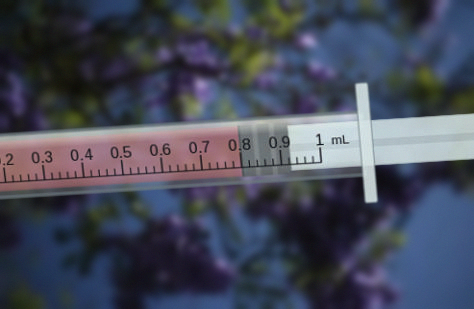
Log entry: 0.8 mL
